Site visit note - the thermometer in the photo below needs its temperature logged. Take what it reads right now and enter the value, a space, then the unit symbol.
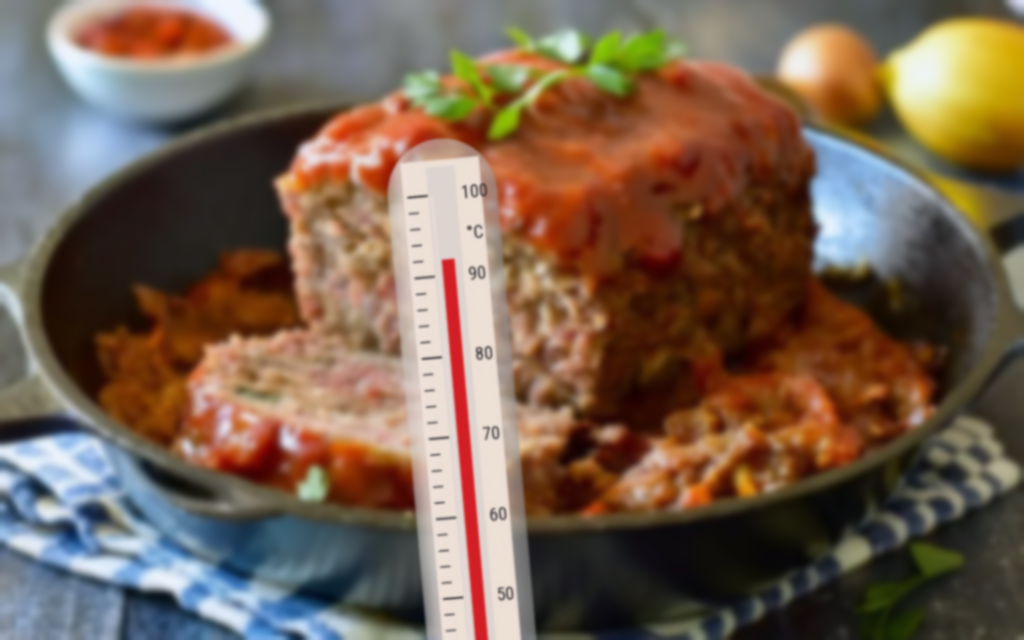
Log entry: 92 °C
